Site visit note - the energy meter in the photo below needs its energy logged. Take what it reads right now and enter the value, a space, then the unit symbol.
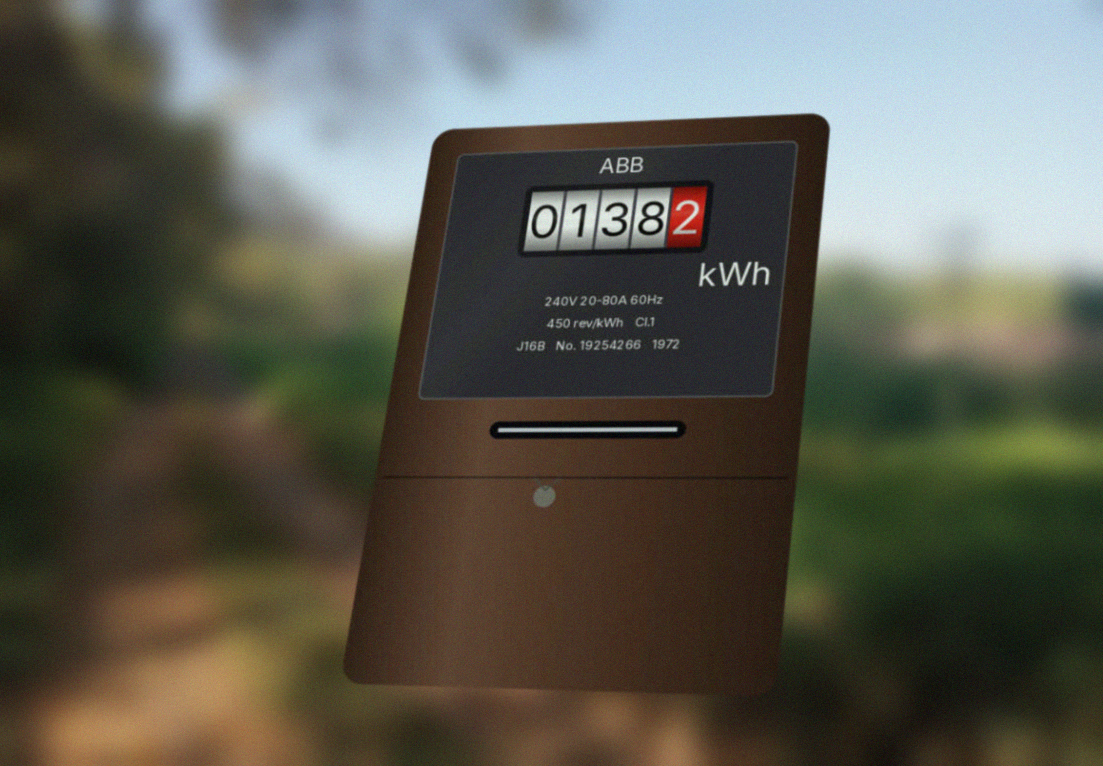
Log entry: 138.2 kWh
